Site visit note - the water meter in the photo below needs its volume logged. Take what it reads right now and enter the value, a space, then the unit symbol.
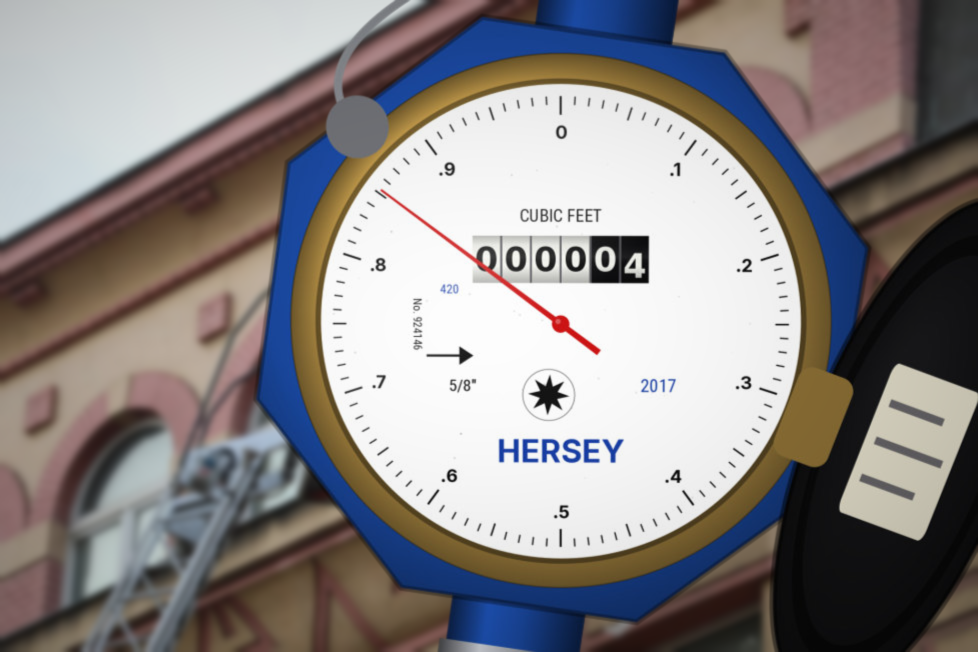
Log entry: 3.85 ft³
